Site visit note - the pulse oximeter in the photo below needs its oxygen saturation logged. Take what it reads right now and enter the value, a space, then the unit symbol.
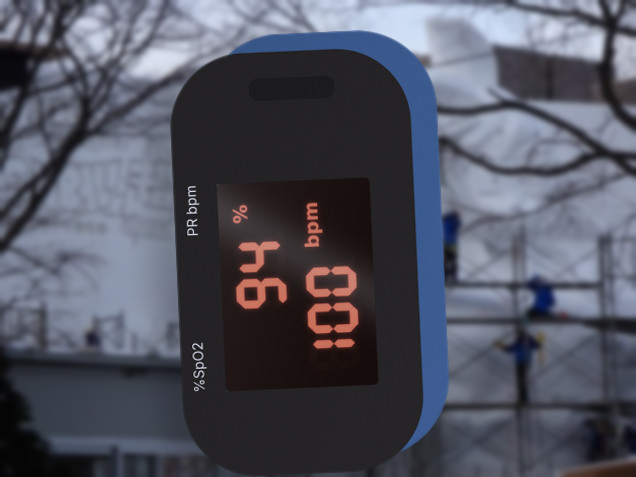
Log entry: 94 %
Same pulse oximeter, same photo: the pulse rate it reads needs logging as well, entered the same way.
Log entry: 100 bpm
